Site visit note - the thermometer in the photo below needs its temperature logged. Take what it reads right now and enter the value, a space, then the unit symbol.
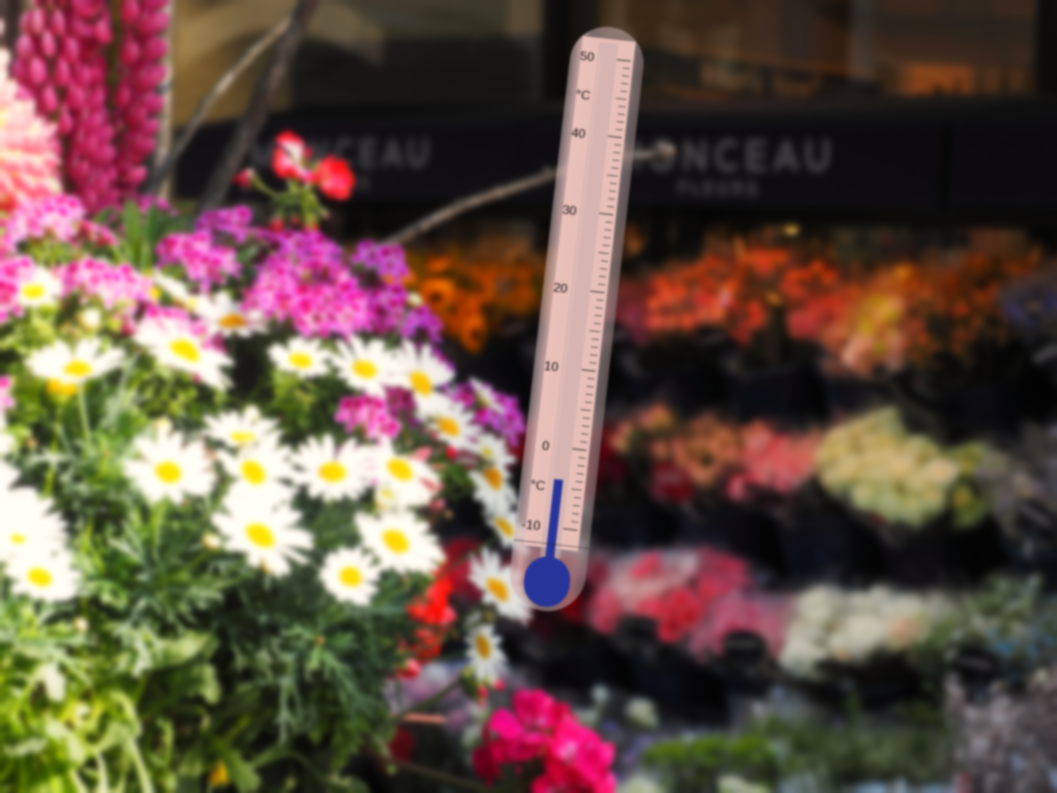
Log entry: -4 °C
